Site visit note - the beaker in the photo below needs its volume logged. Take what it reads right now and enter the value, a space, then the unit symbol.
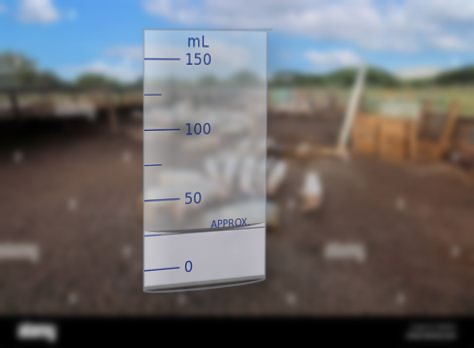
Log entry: 25 mL
